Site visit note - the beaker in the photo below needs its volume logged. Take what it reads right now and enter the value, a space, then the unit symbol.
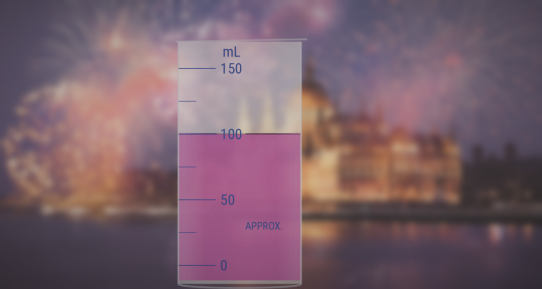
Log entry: 100 mL
